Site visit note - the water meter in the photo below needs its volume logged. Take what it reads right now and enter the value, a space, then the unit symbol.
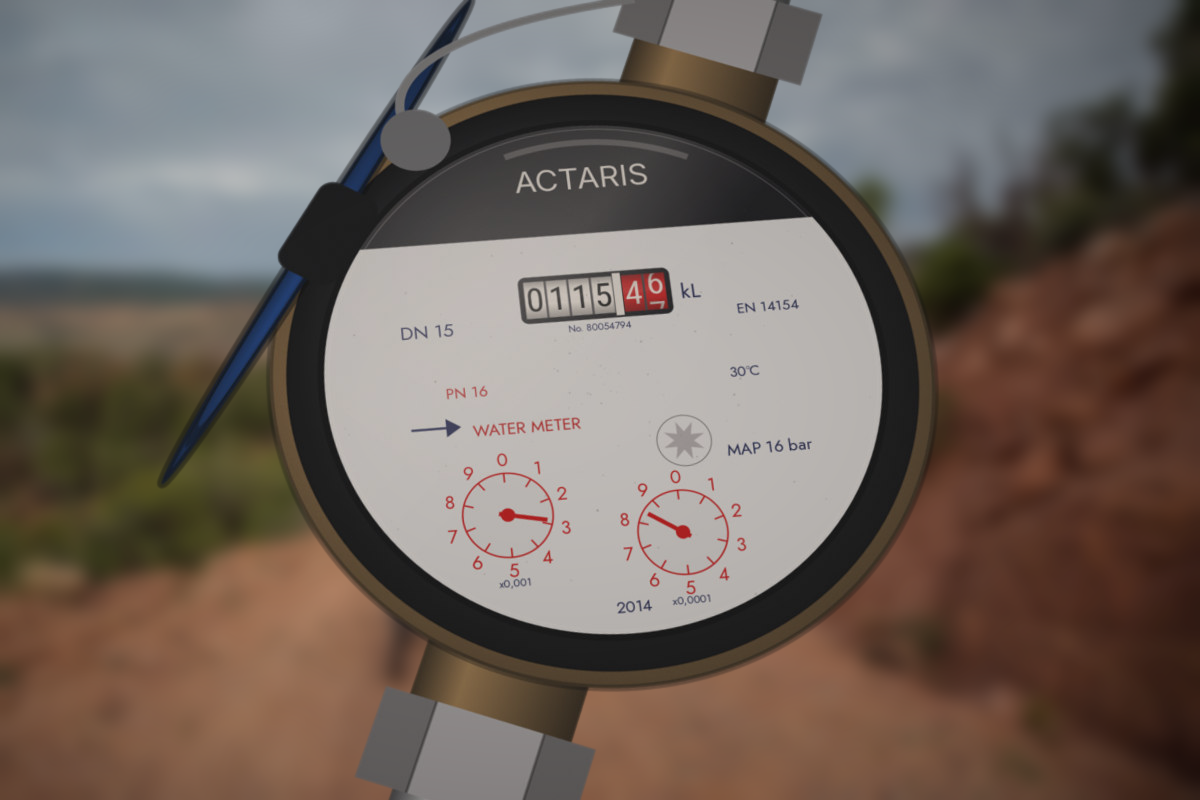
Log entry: 115.4628 kL
